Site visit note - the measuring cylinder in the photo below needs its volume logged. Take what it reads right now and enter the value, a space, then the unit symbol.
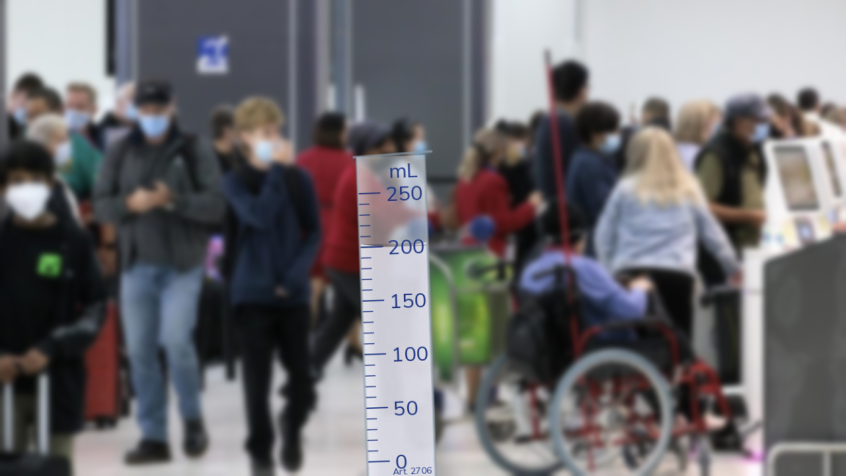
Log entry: 200 mL
